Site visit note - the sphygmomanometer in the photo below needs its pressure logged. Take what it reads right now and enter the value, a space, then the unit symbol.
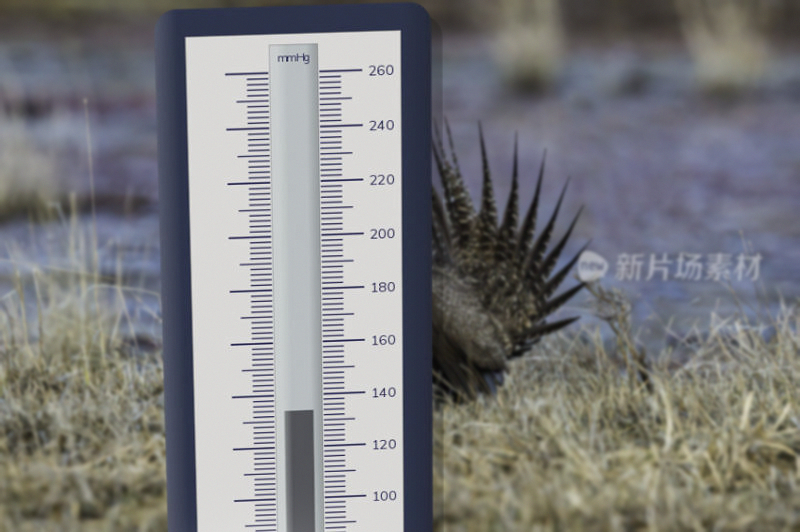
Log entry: 134 mmHg
